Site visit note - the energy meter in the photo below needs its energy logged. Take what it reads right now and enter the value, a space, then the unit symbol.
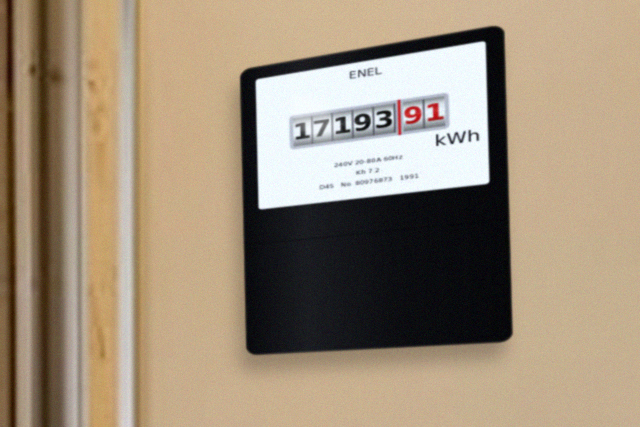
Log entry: 17193.91 kWh
